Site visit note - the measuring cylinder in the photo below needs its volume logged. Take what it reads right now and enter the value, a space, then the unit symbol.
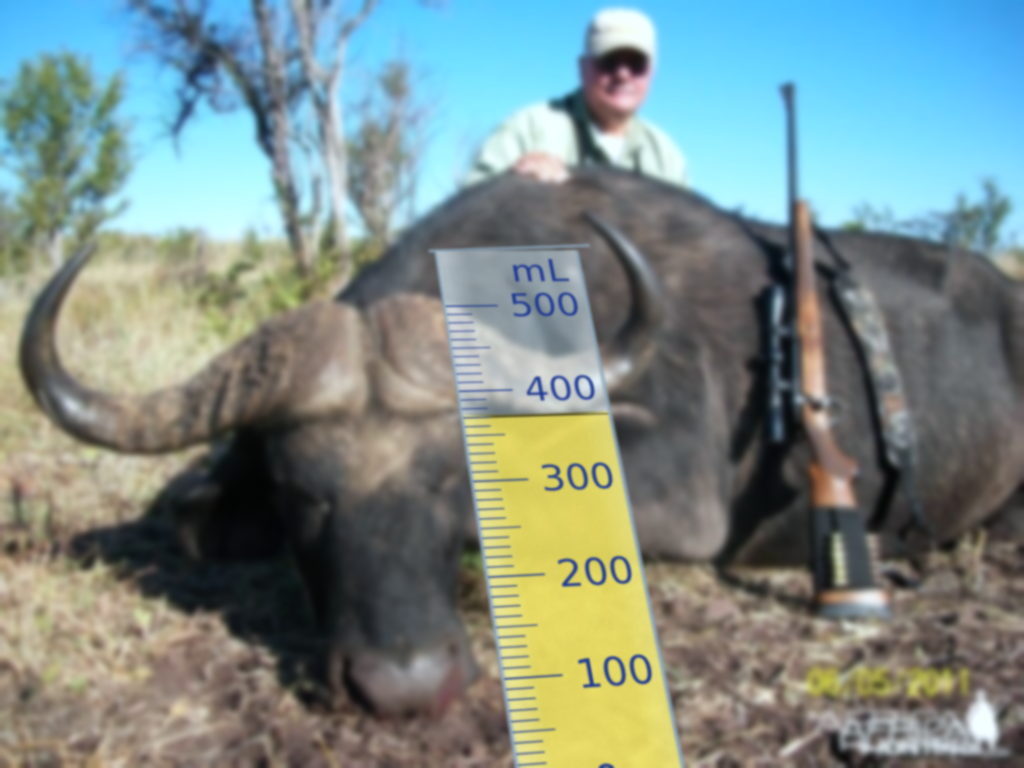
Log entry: 370 mL
